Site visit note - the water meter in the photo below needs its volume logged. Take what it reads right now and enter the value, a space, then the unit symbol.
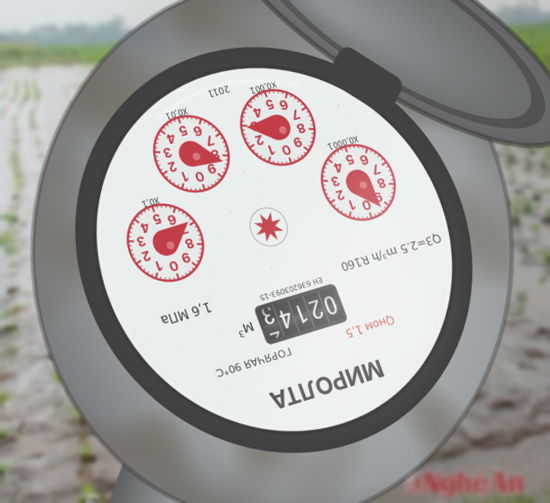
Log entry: 2142.6829 m³
